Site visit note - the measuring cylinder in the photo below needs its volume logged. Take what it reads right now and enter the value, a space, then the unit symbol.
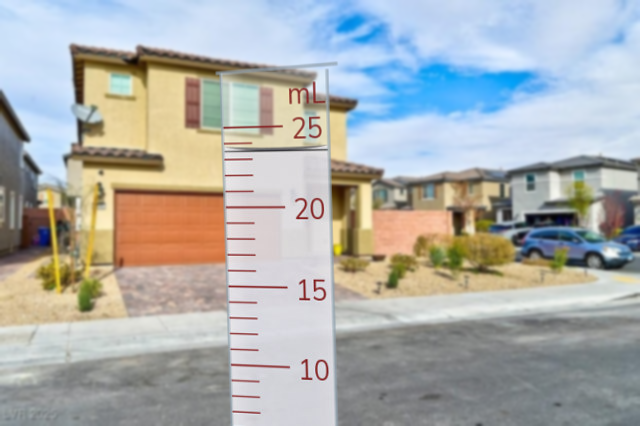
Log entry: 23.5 mL
